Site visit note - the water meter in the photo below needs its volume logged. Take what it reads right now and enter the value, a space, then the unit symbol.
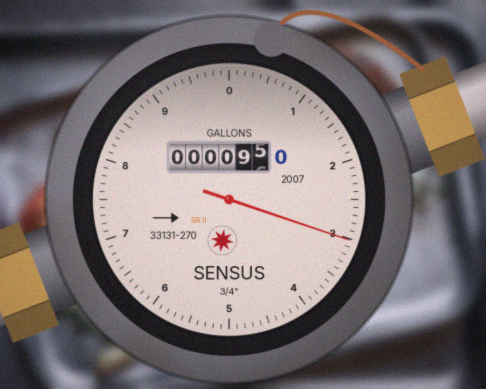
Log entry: 953.0 gal
